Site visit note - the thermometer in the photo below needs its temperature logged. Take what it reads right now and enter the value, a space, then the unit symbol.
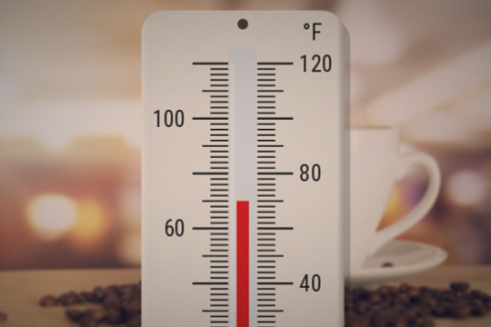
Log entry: 70 °F
